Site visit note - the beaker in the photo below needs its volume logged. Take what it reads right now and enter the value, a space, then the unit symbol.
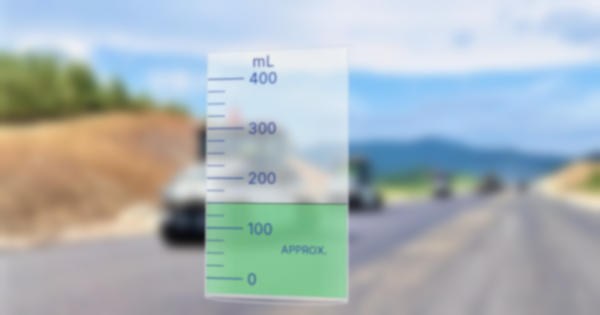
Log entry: 150 mL
